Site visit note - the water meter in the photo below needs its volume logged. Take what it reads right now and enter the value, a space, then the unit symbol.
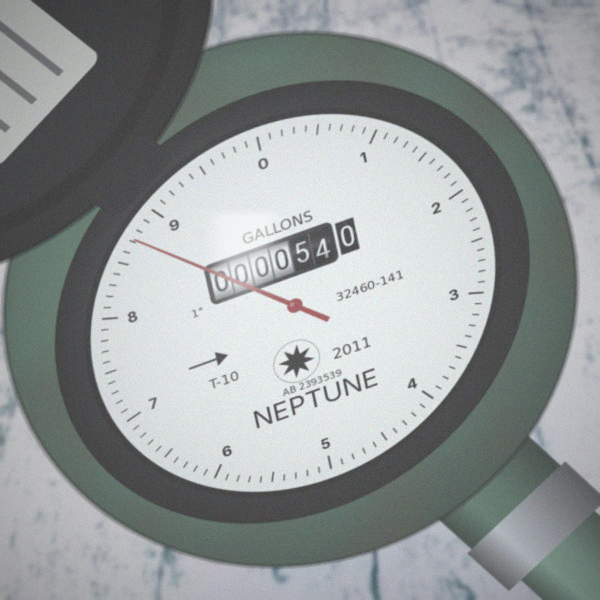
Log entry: 538.7 gal
